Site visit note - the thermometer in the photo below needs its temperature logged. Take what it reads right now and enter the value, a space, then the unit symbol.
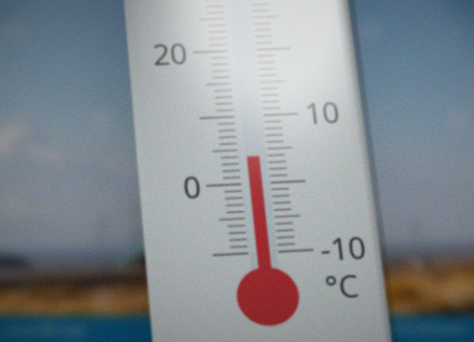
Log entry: 4 °C
